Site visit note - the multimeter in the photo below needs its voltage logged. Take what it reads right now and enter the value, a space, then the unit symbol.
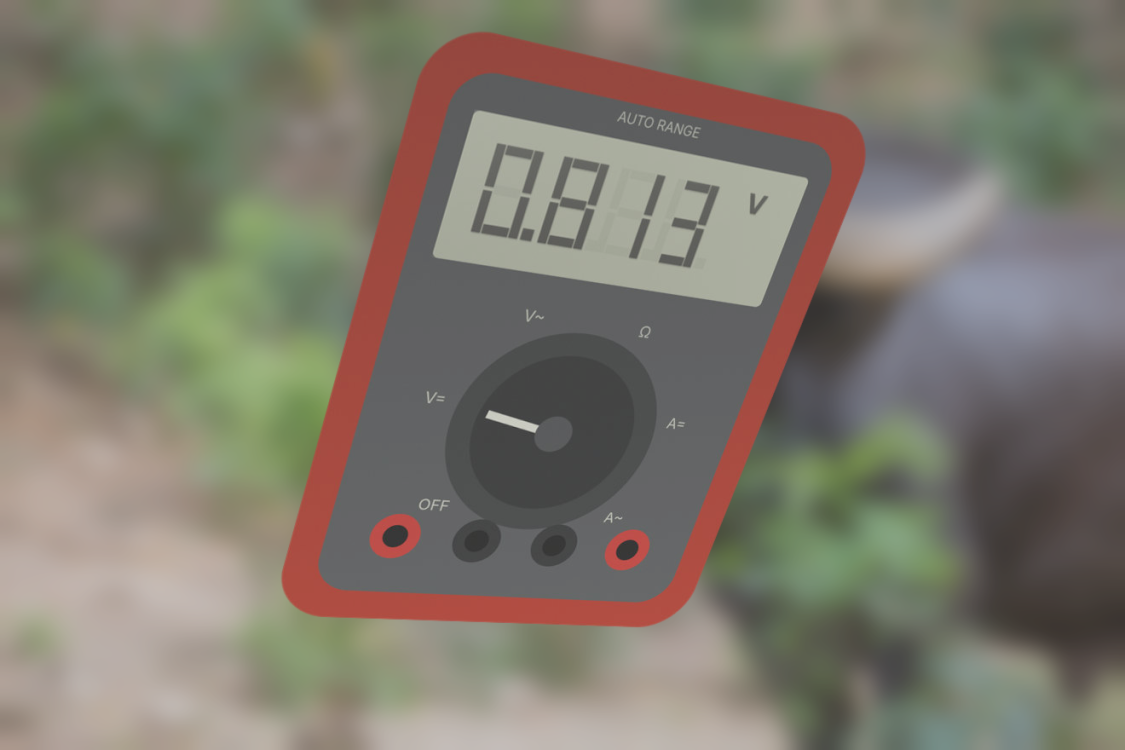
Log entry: 0.813 V
